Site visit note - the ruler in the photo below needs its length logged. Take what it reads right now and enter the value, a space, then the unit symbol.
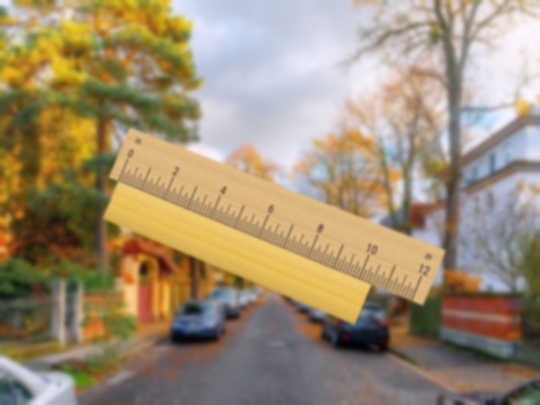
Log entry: 10.5 in
